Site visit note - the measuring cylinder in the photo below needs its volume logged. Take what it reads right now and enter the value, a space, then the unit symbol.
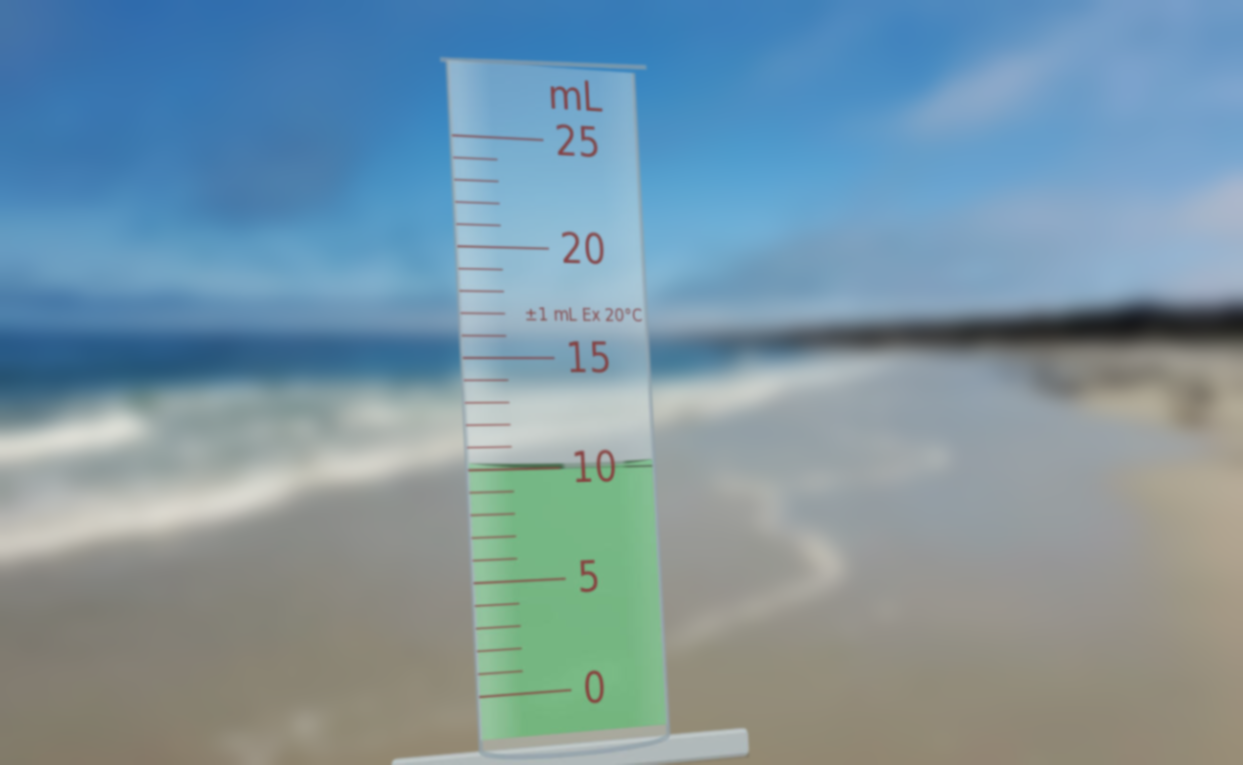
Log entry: 10 mL
